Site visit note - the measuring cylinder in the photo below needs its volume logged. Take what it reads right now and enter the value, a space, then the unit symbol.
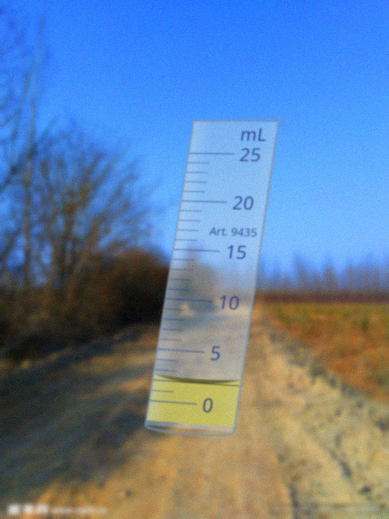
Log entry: 2 mL
